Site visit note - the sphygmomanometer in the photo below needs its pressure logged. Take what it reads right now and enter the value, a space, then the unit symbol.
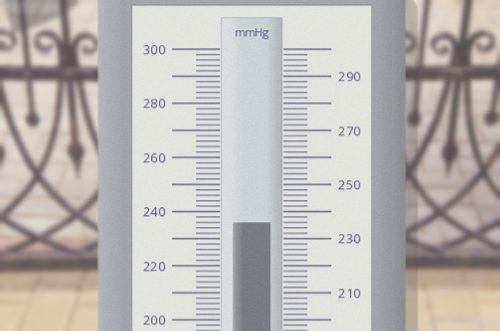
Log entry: 236 mmHg
